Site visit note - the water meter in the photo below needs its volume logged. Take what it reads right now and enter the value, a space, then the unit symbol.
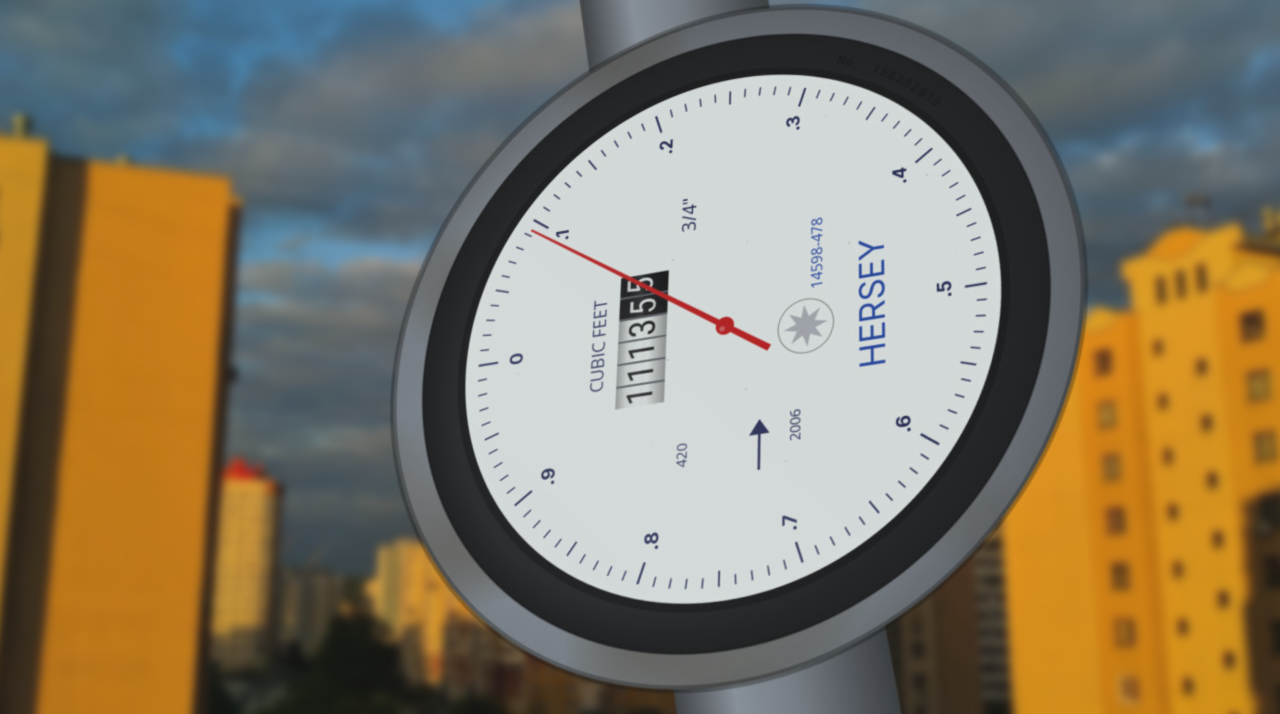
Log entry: 111355.09 ft³
